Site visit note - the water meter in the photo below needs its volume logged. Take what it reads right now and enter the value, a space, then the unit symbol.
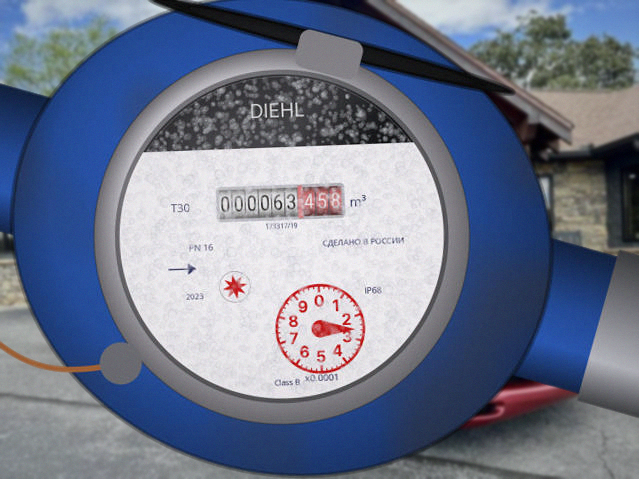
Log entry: 63.4582 m³
